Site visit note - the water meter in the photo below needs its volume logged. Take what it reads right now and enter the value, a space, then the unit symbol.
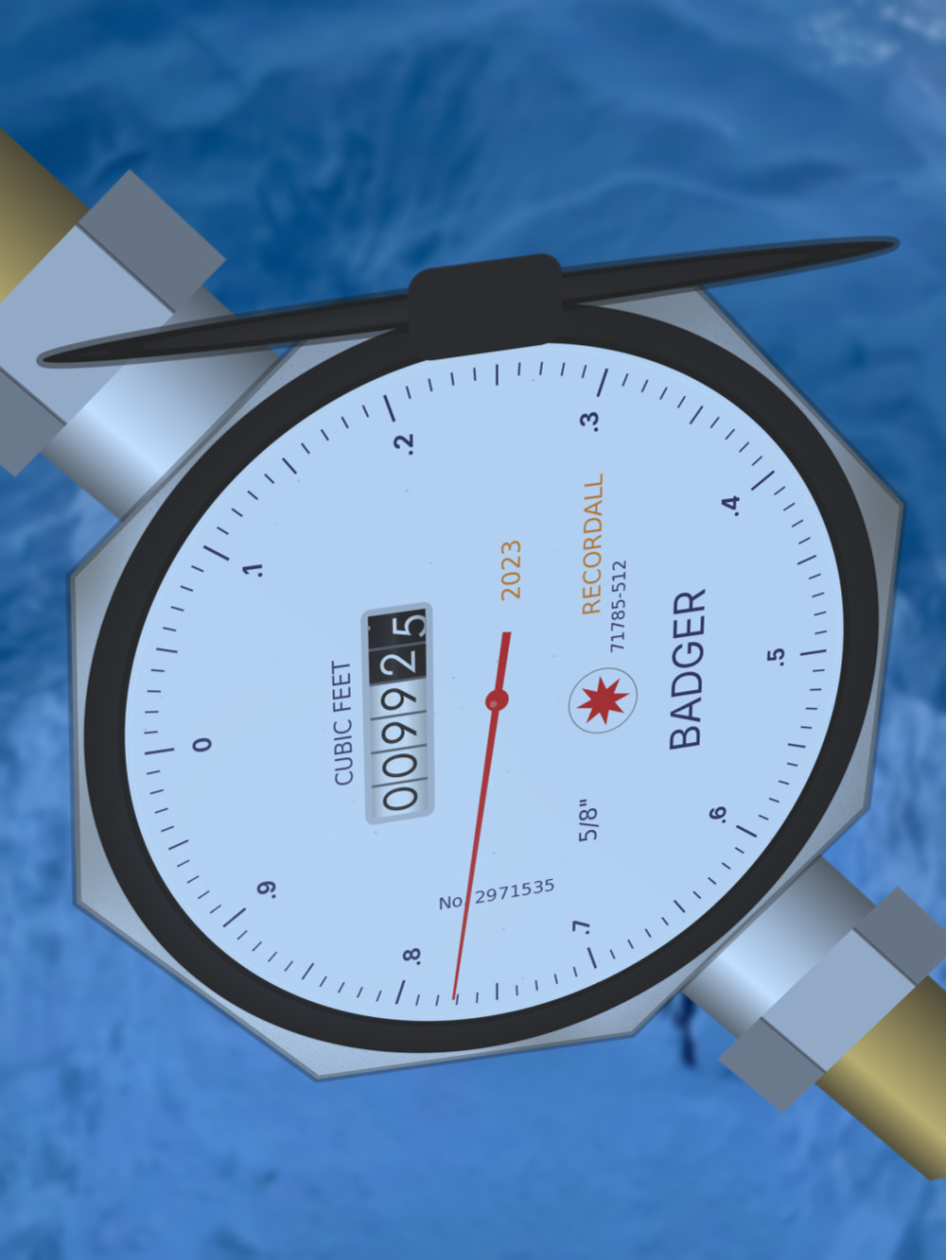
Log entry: 9924.77 ft³
